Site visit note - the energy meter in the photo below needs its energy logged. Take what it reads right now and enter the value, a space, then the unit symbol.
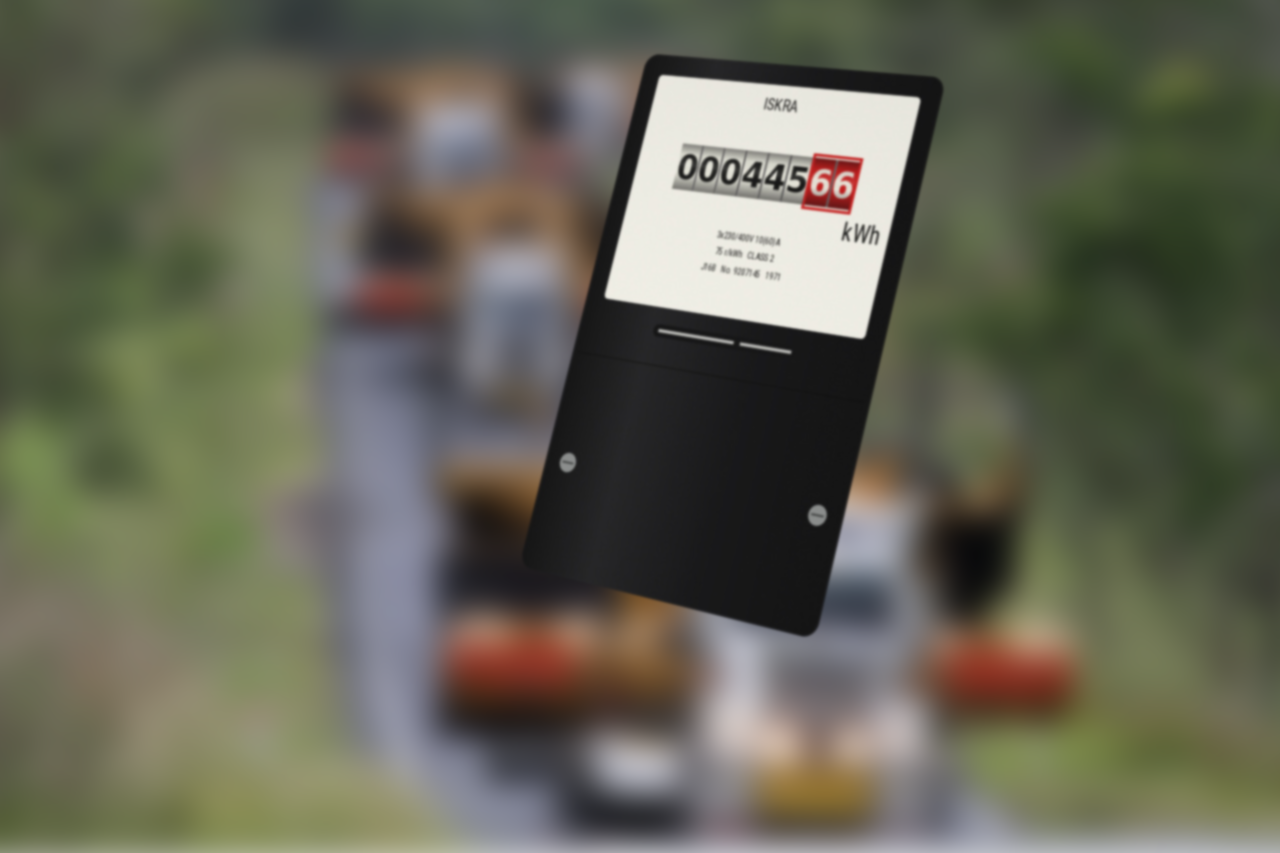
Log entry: 445.66 kWh
